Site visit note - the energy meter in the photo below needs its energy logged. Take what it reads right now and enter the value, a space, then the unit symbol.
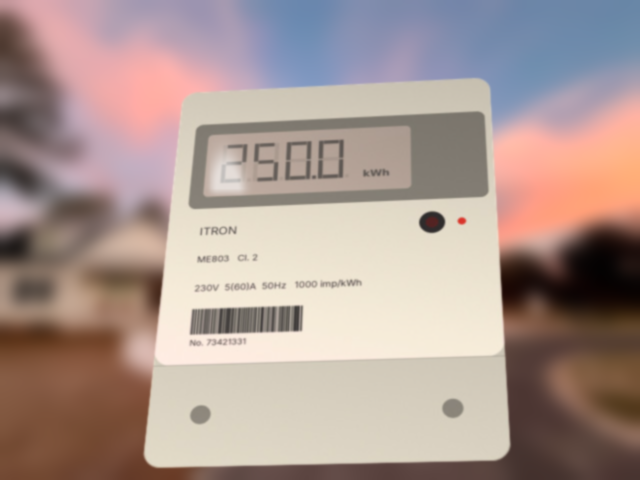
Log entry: 250.0 kWh
